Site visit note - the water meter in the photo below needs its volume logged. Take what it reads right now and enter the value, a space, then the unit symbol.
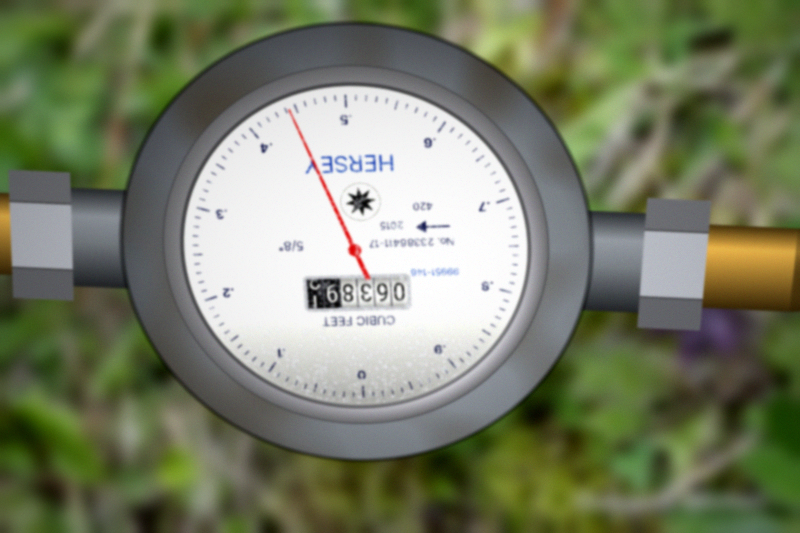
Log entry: 63891.44 ft³
